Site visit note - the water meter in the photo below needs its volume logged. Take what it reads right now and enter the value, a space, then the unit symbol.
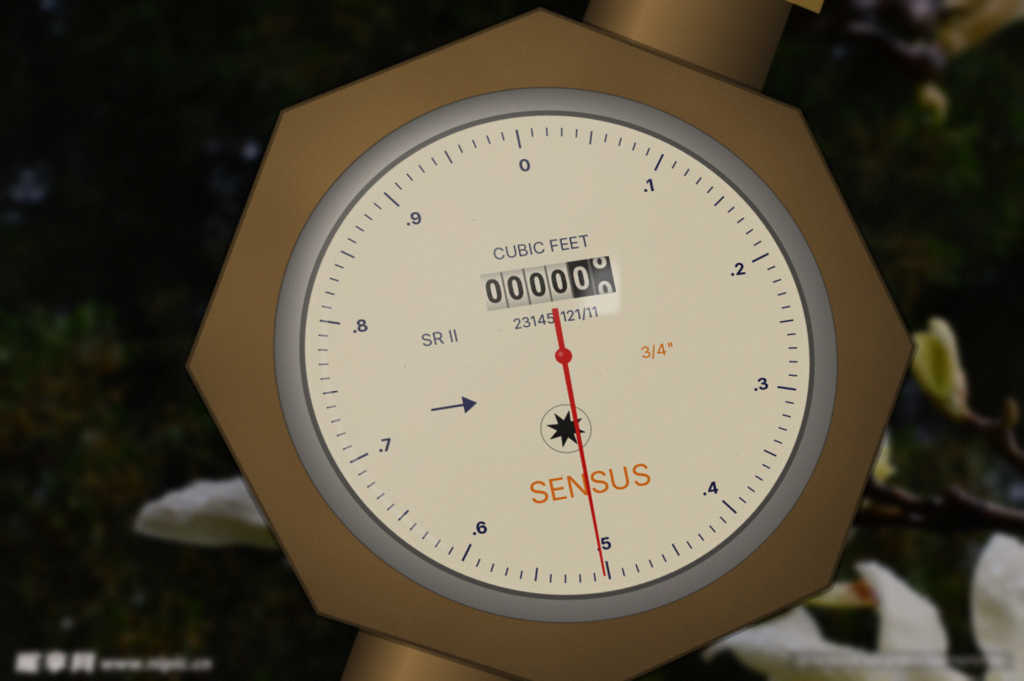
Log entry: 8.50 ft³
